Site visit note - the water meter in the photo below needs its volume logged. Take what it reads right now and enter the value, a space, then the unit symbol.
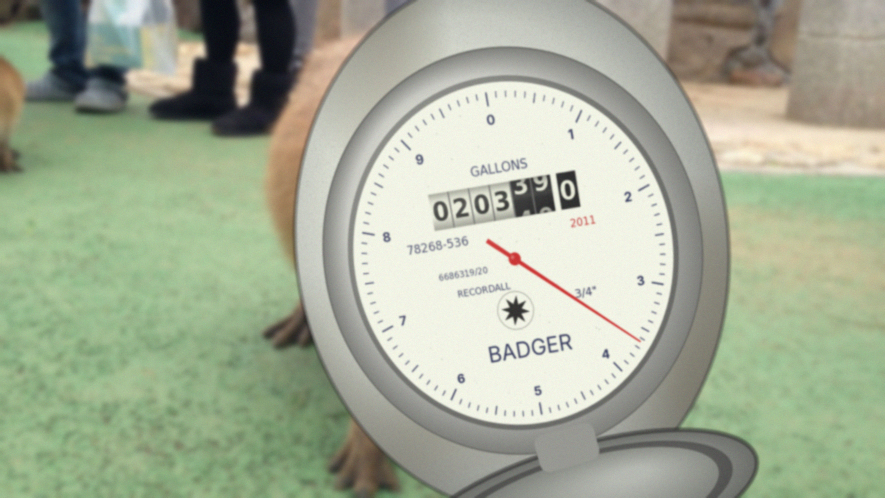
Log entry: 203393.6 gal
